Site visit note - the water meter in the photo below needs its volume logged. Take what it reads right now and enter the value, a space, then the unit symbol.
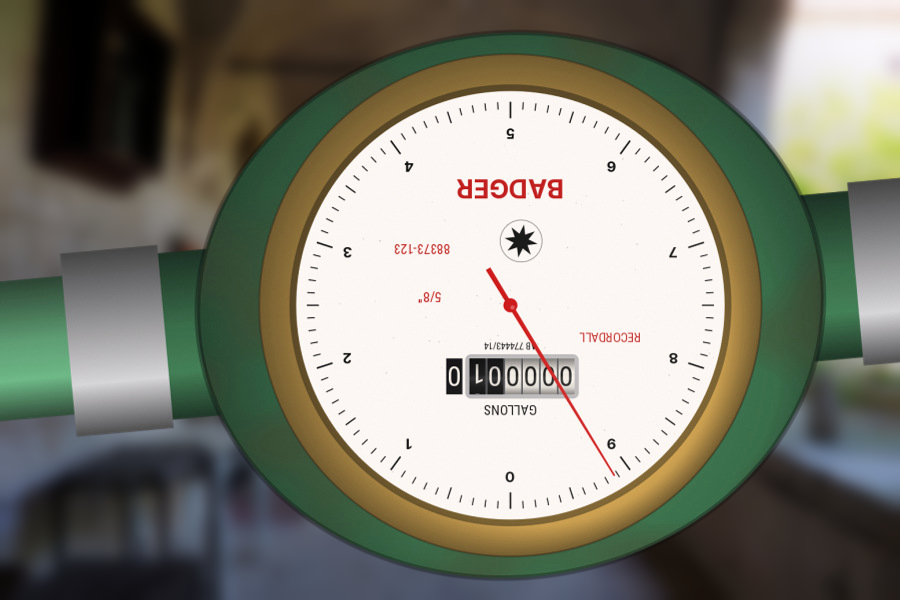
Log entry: 9.1 gal
